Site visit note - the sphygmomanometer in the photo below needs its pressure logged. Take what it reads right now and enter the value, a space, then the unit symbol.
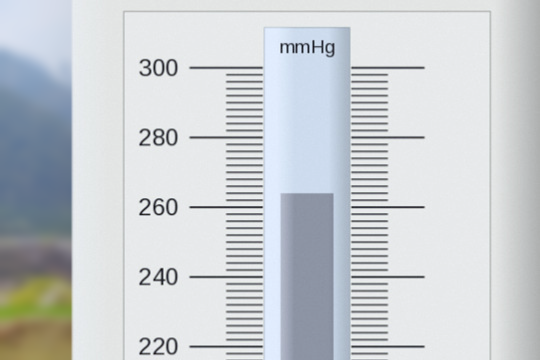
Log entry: 264 mmHg
